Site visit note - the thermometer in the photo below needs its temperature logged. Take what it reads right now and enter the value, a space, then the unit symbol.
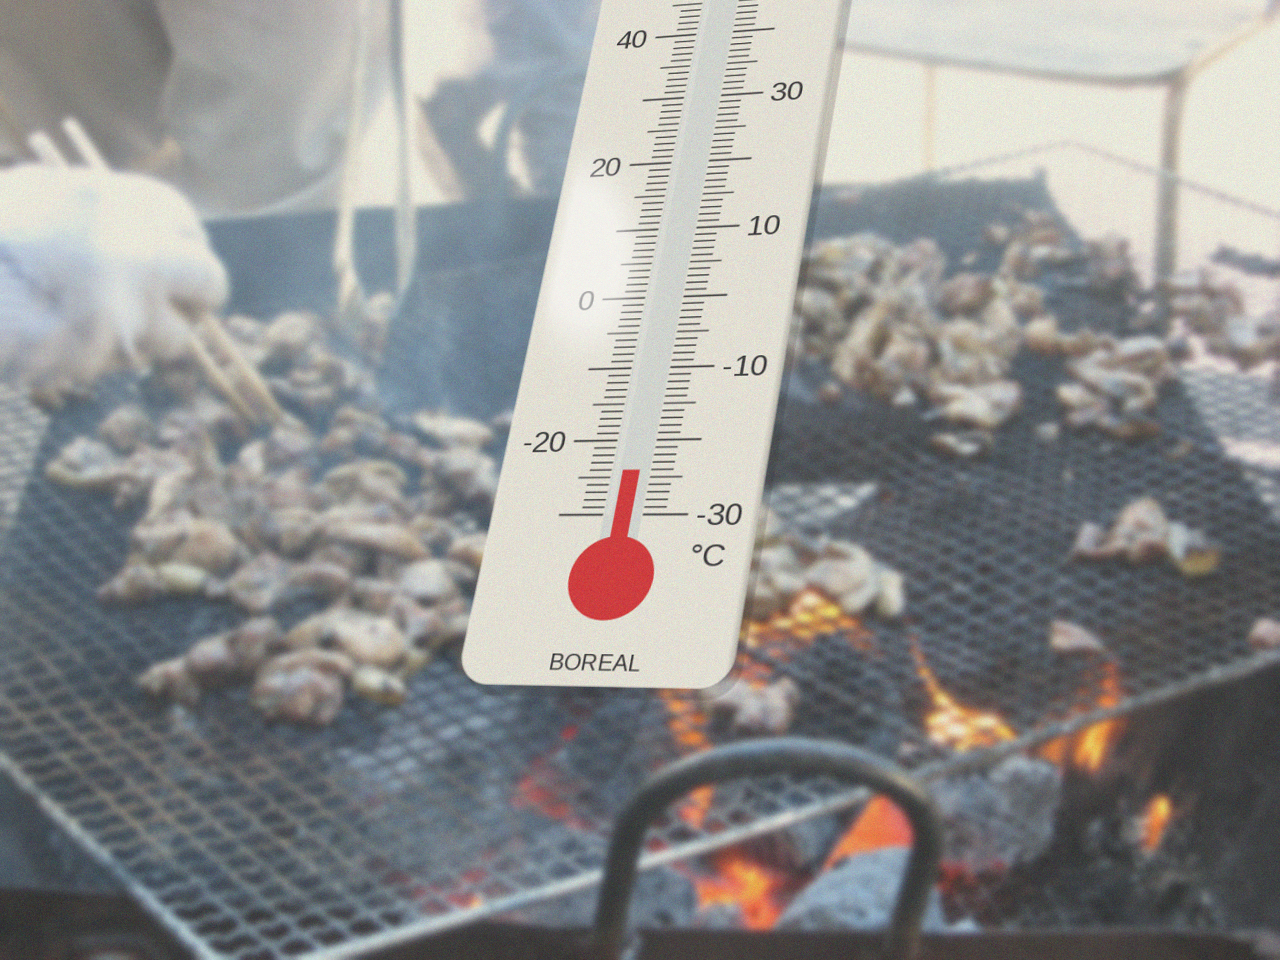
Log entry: -24 °C
